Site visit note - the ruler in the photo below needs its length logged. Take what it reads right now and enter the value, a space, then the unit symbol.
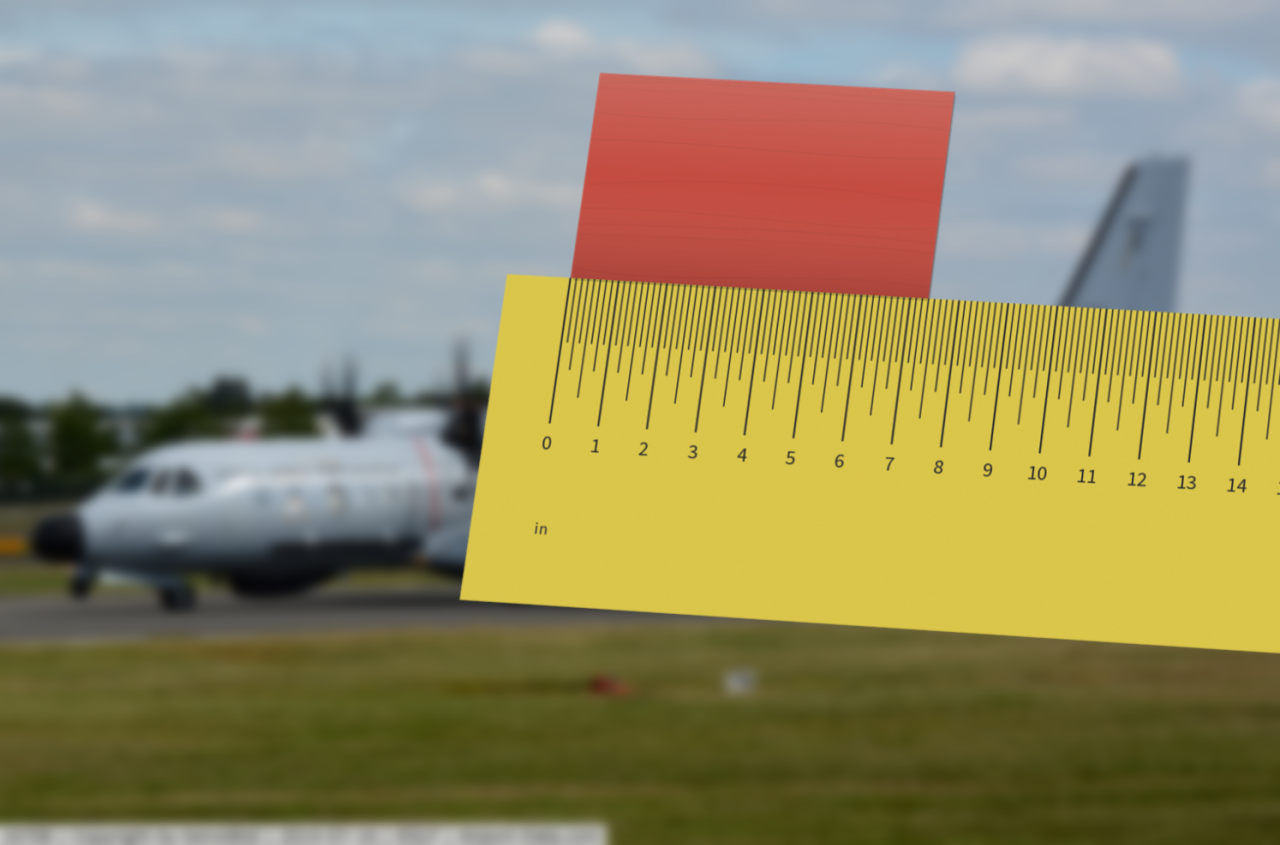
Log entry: 7.375 in
